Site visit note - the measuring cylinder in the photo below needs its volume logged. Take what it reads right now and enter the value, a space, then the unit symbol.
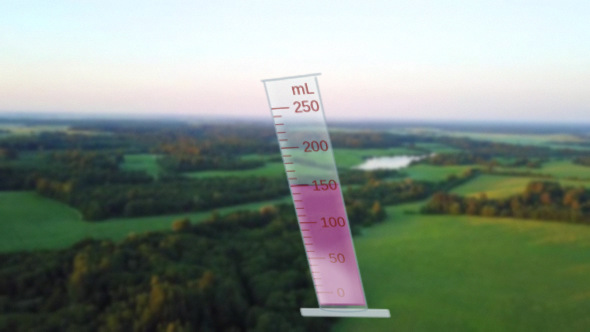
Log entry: 150 mL
